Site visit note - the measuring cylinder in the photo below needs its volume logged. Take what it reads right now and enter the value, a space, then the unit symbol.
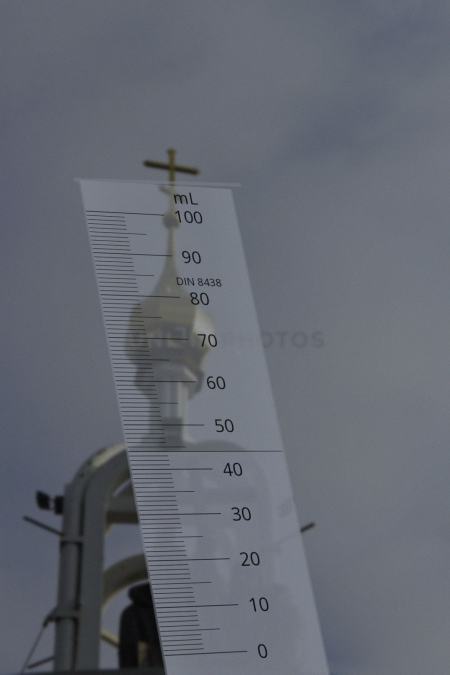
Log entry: 44 mL
